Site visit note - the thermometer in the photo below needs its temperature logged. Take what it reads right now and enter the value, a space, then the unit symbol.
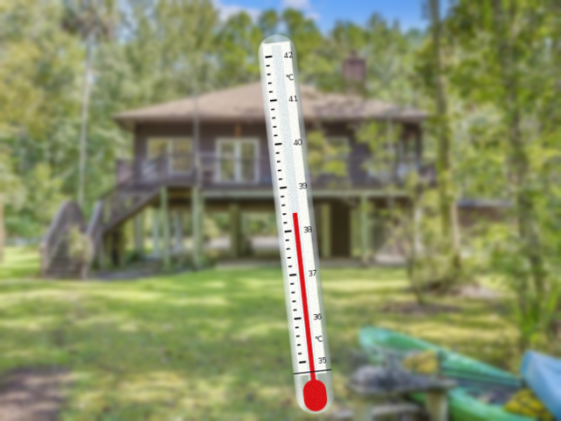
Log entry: 38.4 °C
